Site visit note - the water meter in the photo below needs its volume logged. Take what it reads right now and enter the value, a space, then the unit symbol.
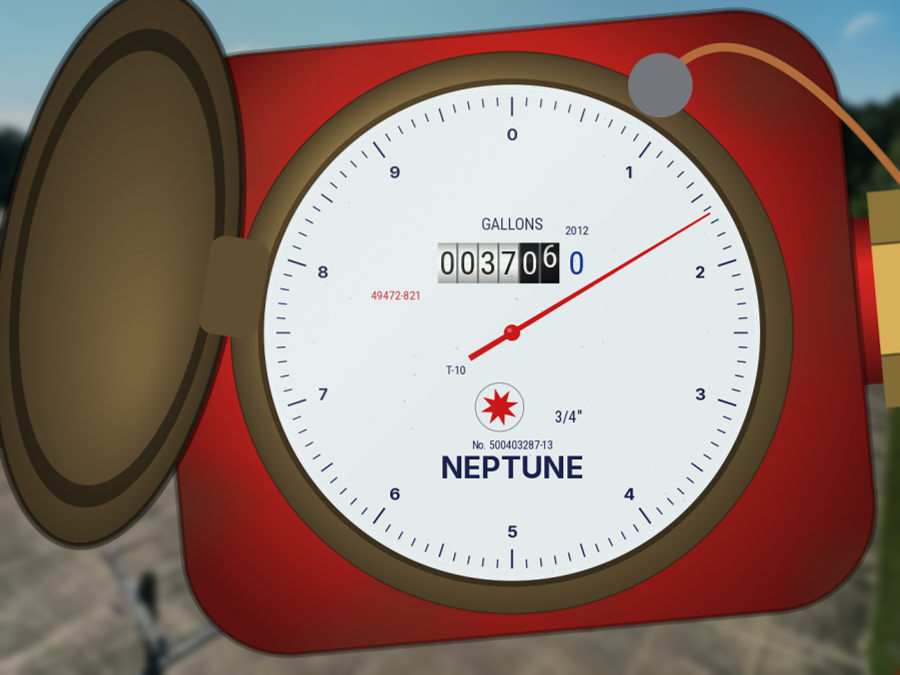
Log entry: 37061.6 gal
